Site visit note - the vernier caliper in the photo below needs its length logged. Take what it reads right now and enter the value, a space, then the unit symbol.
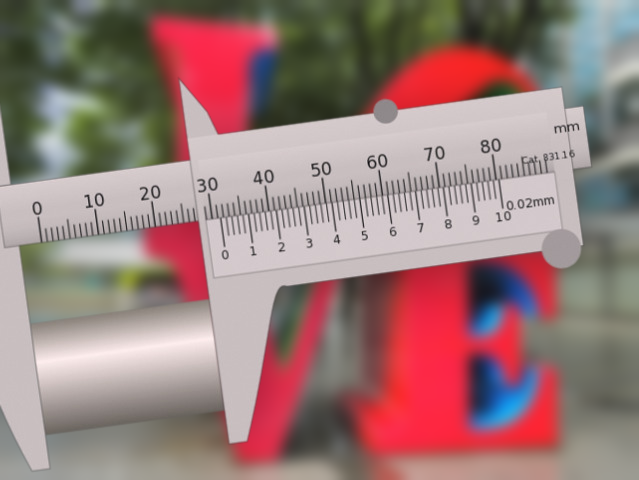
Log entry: 31.5 mm
